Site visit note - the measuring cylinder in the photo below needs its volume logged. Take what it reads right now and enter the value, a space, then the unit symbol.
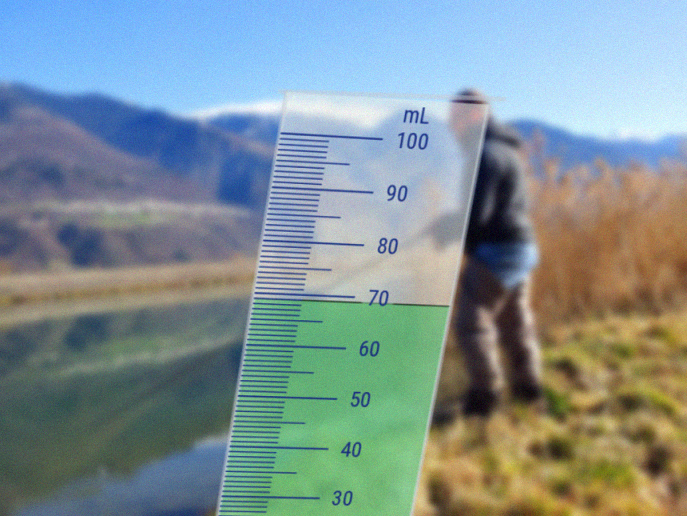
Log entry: 69 mL
